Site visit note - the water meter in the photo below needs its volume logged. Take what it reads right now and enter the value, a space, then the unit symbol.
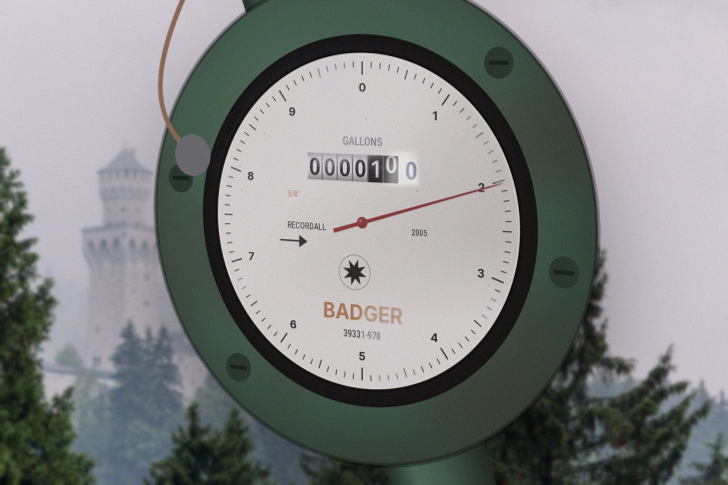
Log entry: 102.0 gal
